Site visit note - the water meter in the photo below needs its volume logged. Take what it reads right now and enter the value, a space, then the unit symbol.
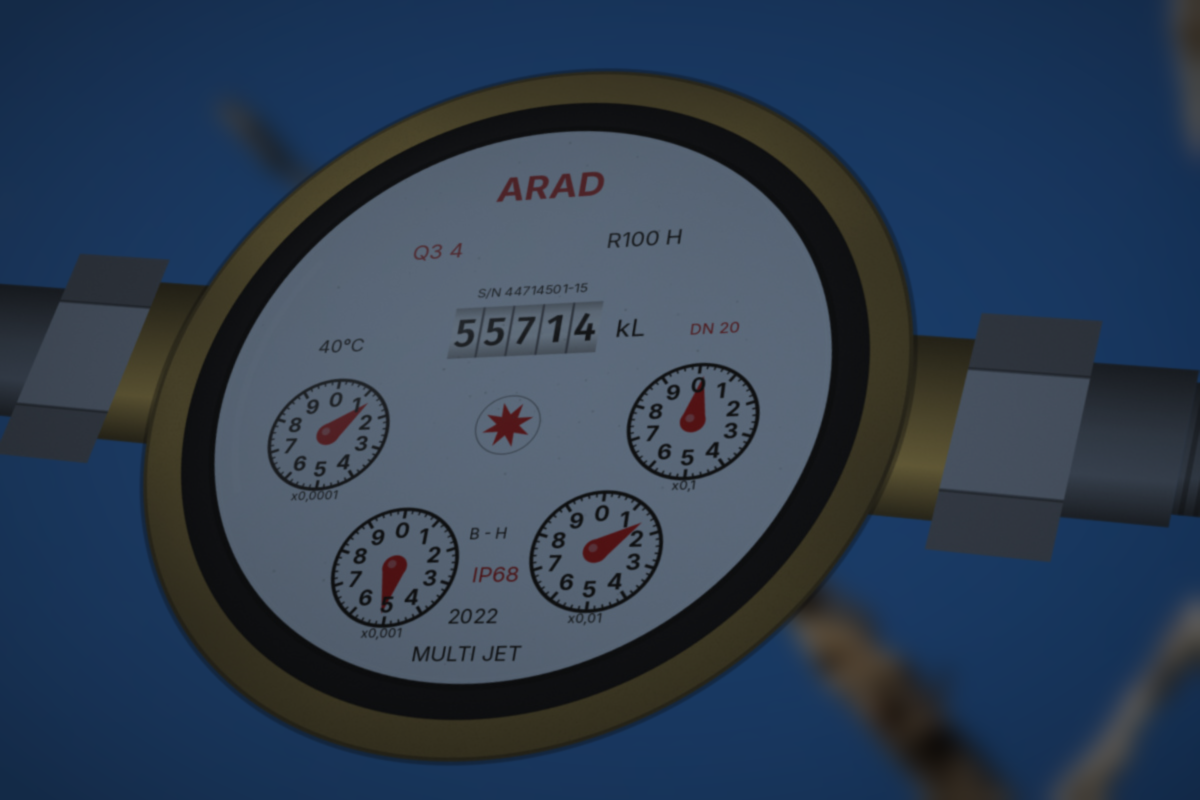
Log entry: 55714.0151 kL
